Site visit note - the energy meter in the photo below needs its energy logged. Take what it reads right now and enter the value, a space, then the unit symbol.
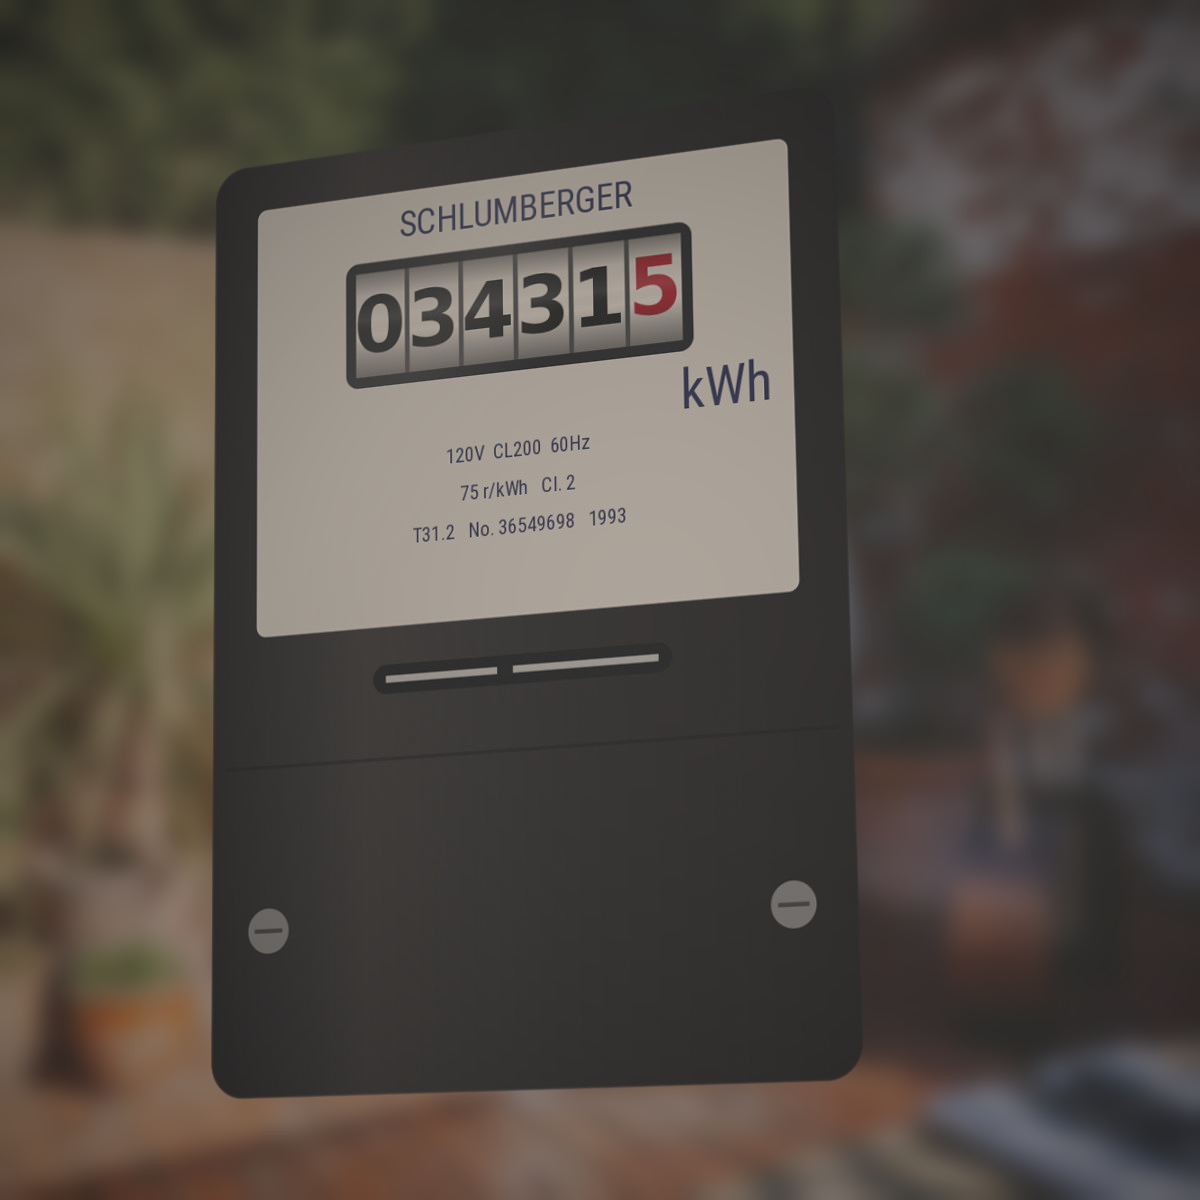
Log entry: 3431.5 kWh
